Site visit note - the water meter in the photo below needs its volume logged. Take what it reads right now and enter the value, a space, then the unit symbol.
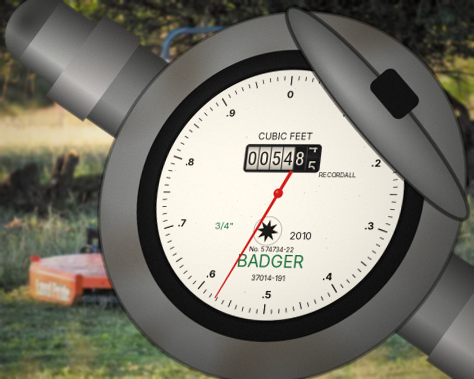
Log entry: 5484.57 ft³
